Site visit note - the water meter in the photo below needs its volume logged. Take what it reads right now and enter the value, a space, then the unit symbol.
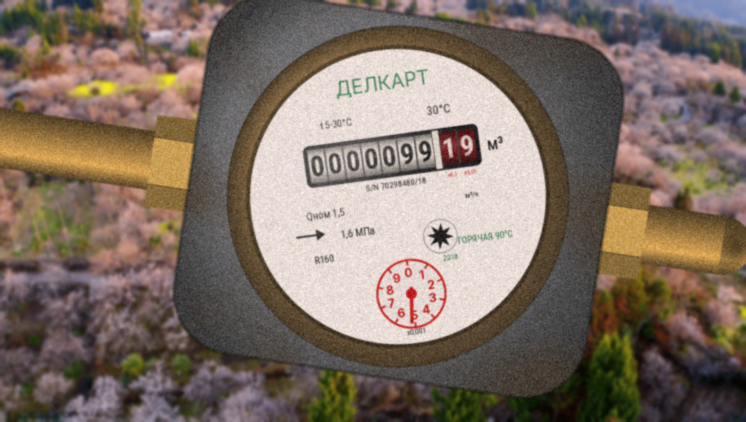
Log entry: 99.195 m³
